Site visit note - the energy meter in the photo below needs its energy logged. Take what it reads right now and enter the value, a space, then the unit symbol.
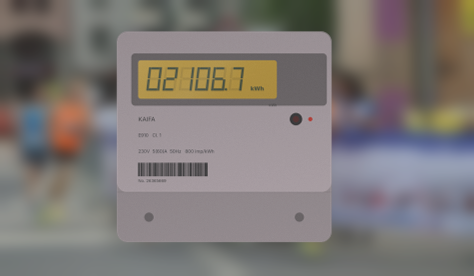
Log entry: 2106.7 kWh
